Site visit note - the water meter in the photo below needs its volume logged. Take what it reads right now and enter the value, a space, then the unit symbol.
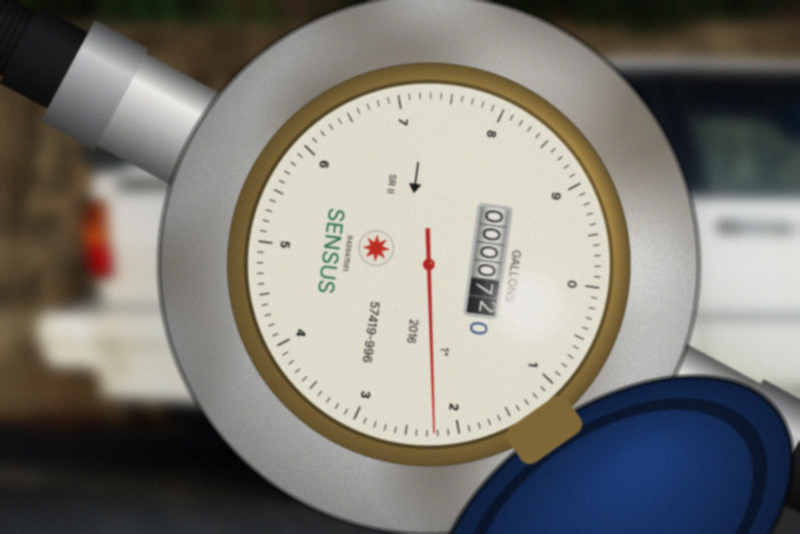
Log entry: 722.2 gal
